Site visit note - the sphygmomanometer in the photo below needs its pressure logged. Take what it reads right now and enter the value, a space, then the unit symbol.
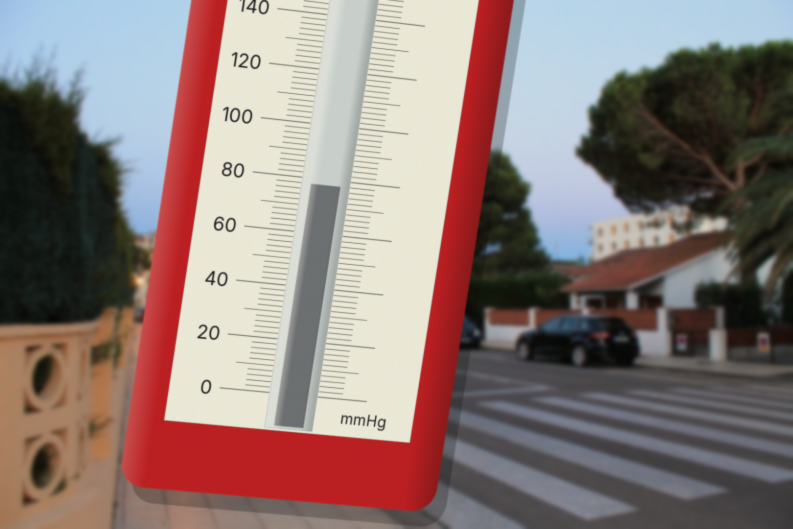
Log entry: 78 mmHg
